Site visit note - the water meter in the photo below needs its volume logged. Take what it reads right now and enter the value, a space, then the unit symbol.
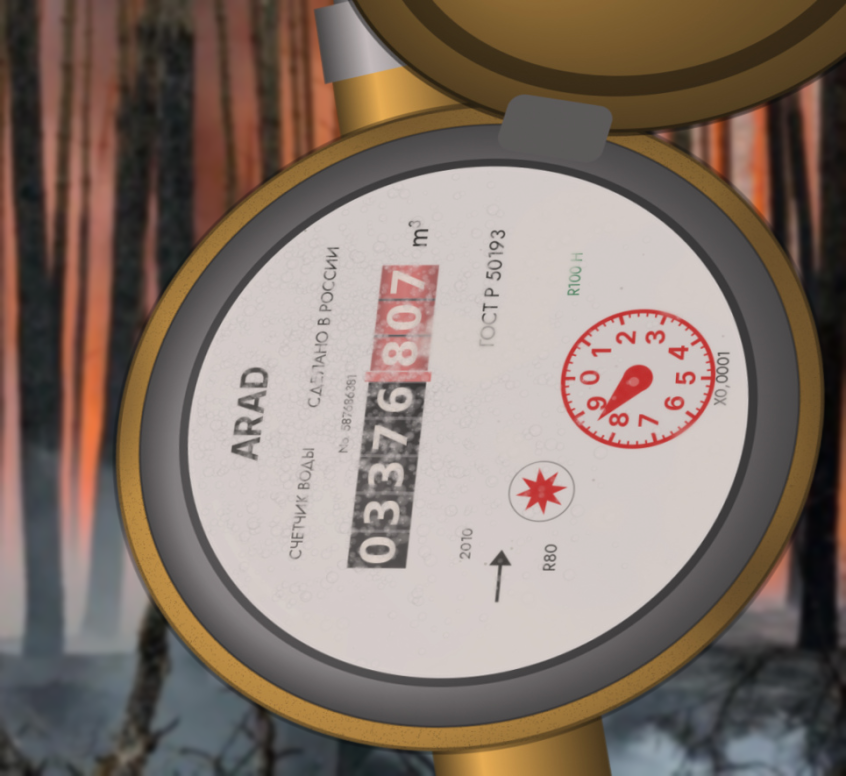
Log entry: 3376.8078 m³
